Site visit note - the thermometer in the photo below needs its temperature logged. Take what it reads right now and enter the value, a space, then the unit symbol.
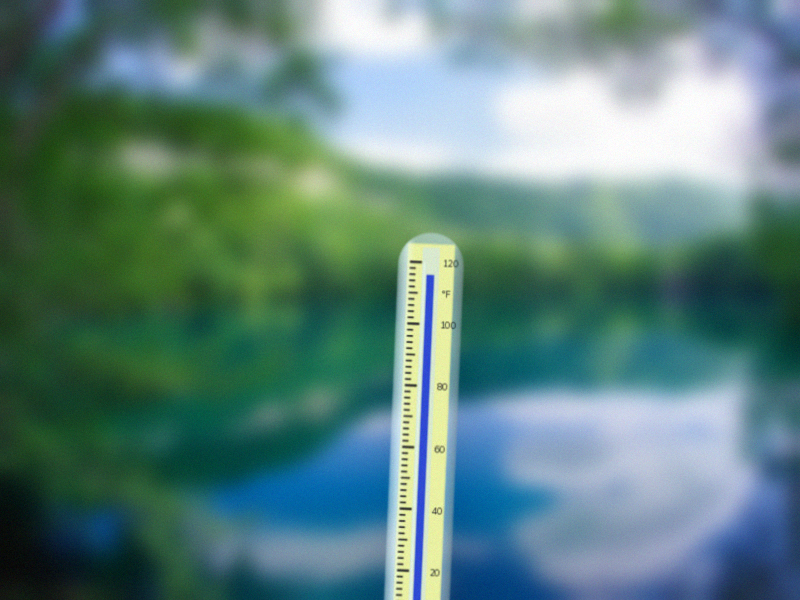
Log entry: 116 °F
